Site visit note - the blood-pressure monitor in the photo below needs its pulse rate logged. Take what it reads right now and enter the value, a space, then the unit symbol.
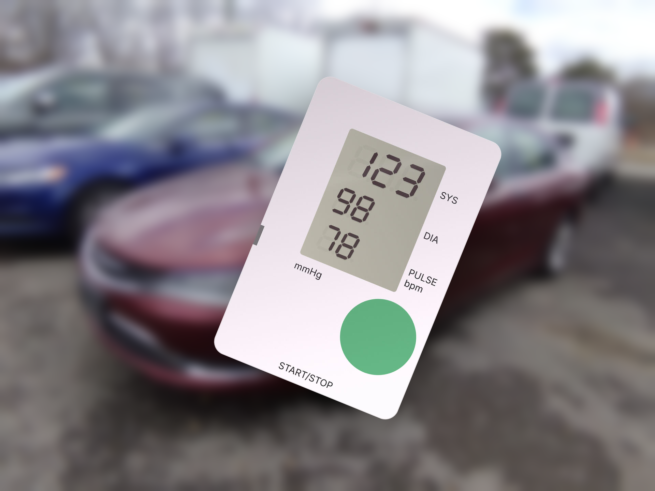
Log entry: 78 bpm
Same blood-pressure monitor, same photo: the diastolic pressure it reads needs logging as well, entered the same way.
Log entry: 98 mmHg
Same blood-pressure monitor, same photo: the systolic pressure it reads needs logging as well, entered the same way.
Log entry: 123 mmHg
